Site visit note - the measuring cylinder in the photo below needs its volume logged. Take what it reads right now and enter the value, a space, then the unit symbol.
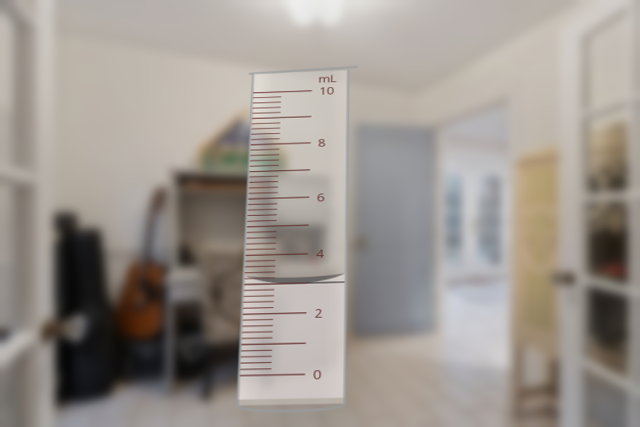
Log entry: 3 mL
